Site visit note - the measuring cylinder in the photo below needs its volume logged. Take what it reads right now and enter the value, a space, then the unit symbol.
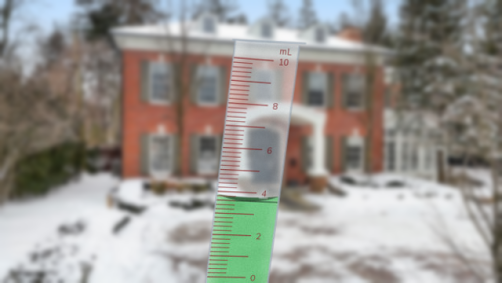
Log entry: 3.6 mL
